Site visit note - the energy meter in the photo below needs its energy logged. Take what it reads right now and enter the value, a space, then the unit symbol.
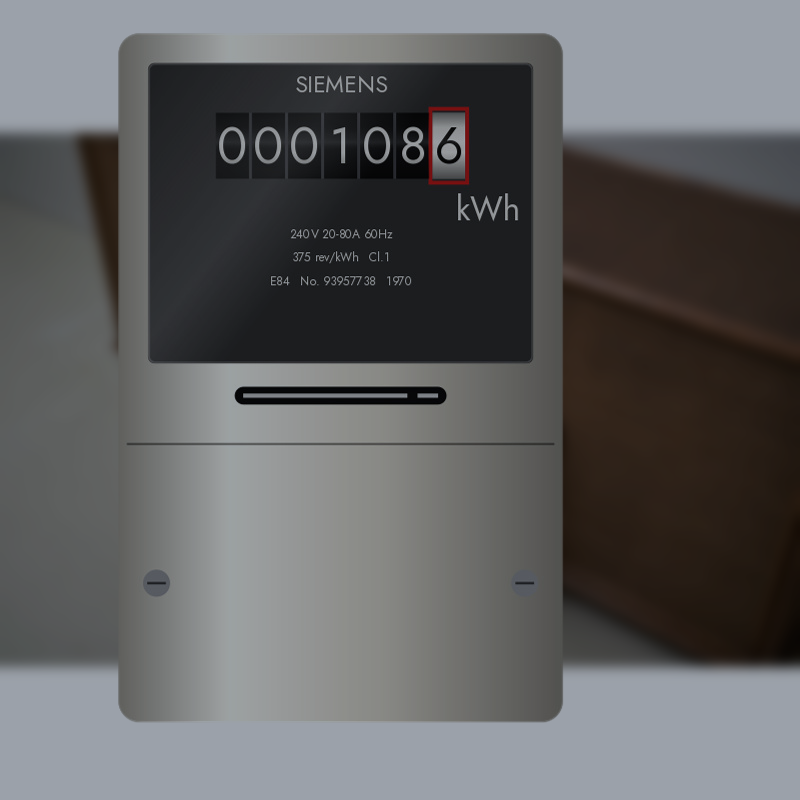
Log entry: 108.6 kWh
